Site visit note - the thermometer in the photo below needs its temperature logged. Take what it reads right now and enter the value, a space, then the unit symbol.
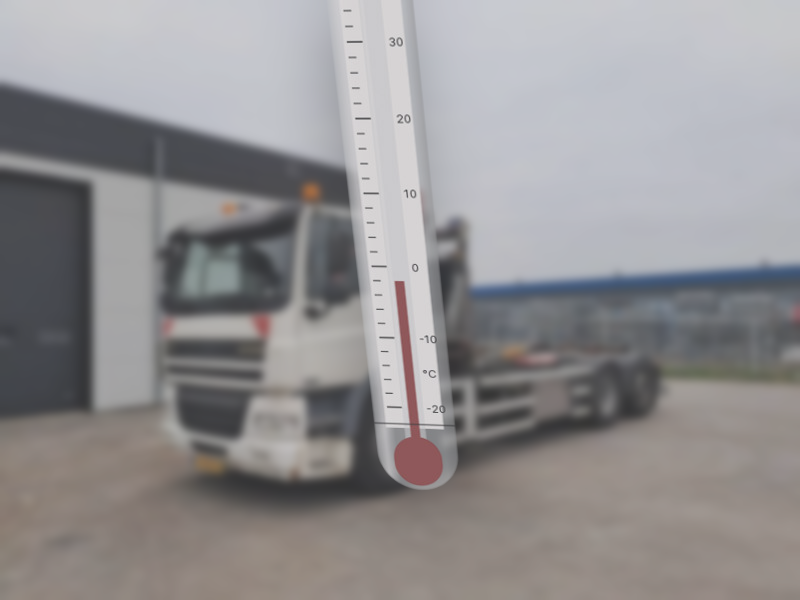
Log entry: -2 °C
